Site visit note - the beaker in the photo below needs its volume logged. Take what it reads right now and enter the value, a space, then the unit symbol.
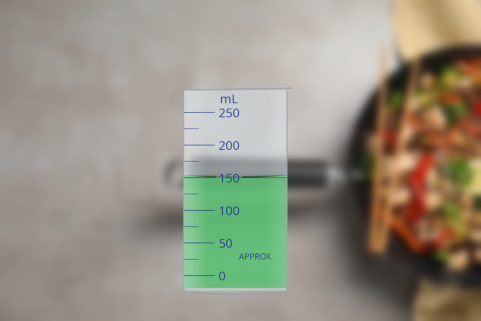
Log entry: 150 mL
